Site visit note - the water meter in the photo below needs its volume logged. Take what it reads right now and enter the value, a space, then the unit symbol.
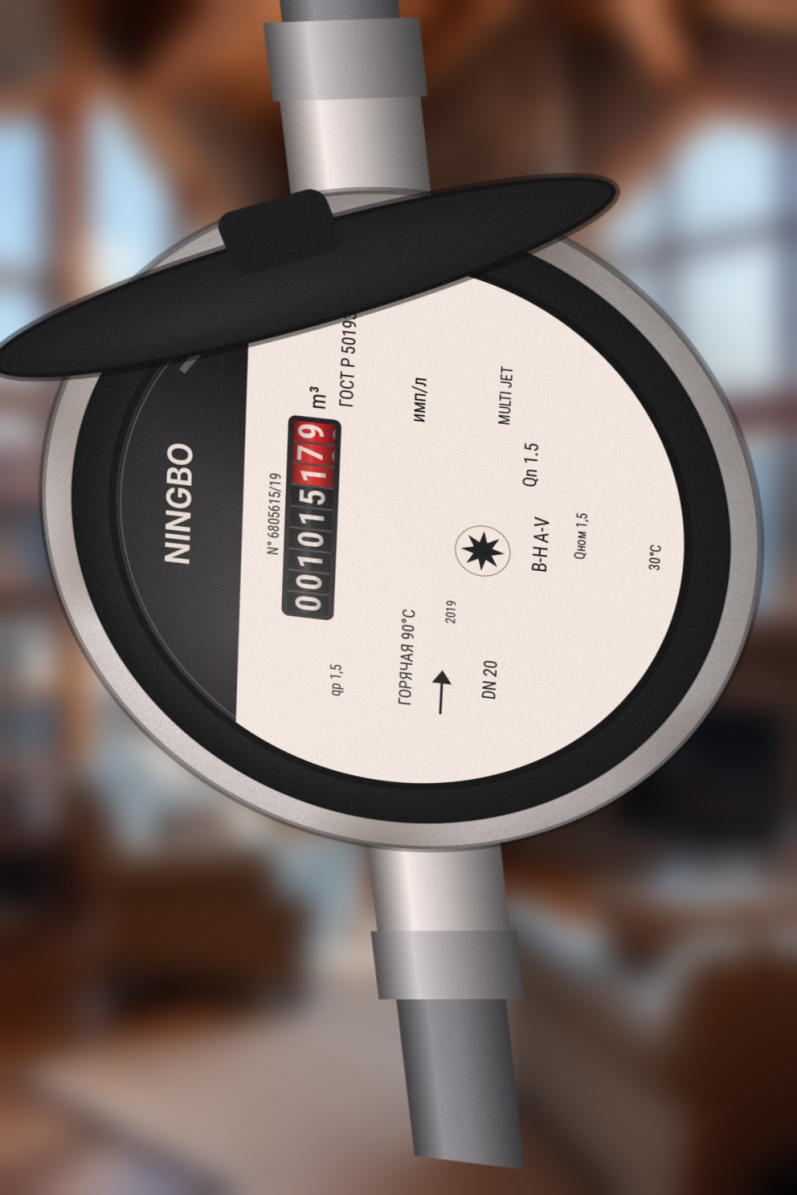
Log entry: 1015.179 m³
